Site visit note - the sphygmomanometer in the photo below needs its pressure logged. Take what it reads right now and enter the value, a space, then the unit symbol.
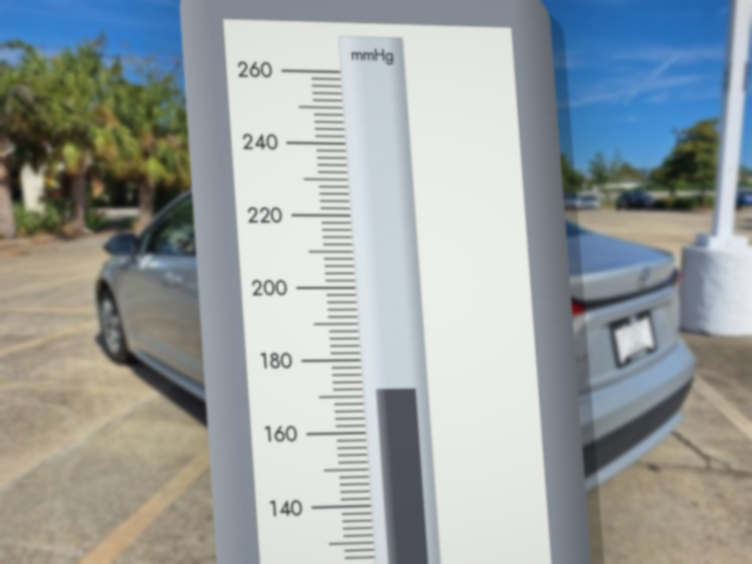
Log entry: 172 mmHg
